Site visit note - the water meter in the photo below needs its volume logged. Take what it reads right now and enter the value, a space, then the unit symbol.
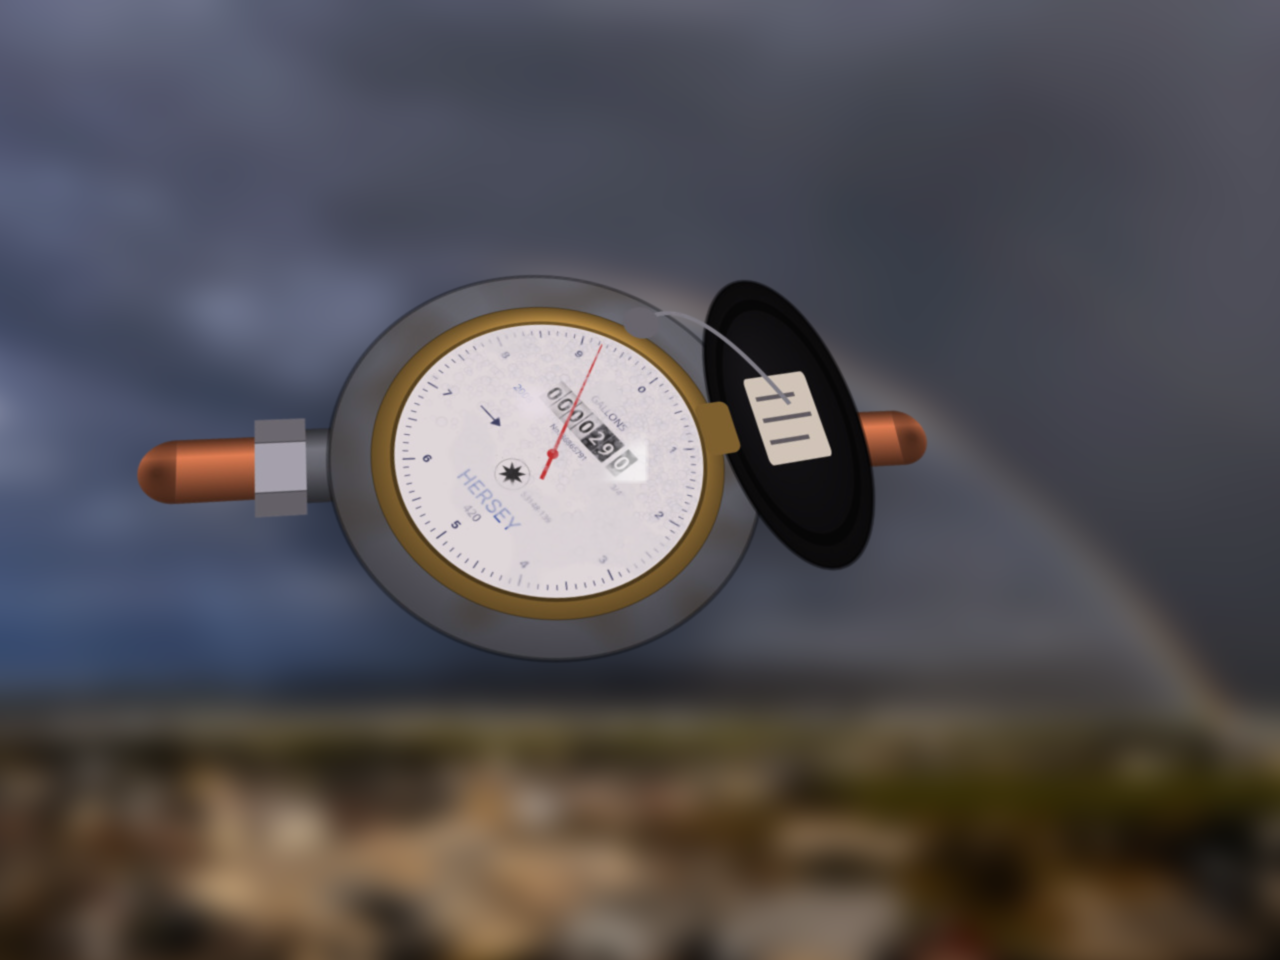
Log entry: 289.2 gal
